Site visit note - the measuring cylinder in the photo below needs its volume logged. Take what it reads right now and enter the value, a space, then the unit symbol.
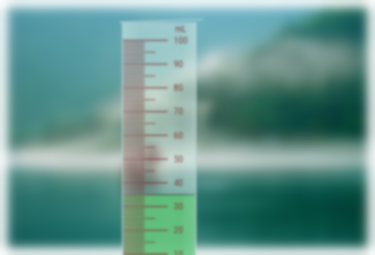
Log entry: 35 mL
